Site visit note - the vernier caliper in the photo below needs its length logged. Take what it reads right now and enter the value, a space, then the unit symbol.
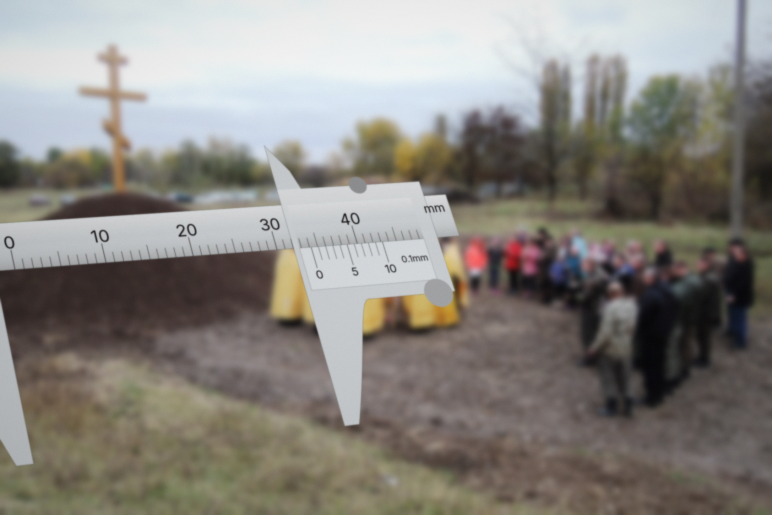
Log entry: 34.2 mm
